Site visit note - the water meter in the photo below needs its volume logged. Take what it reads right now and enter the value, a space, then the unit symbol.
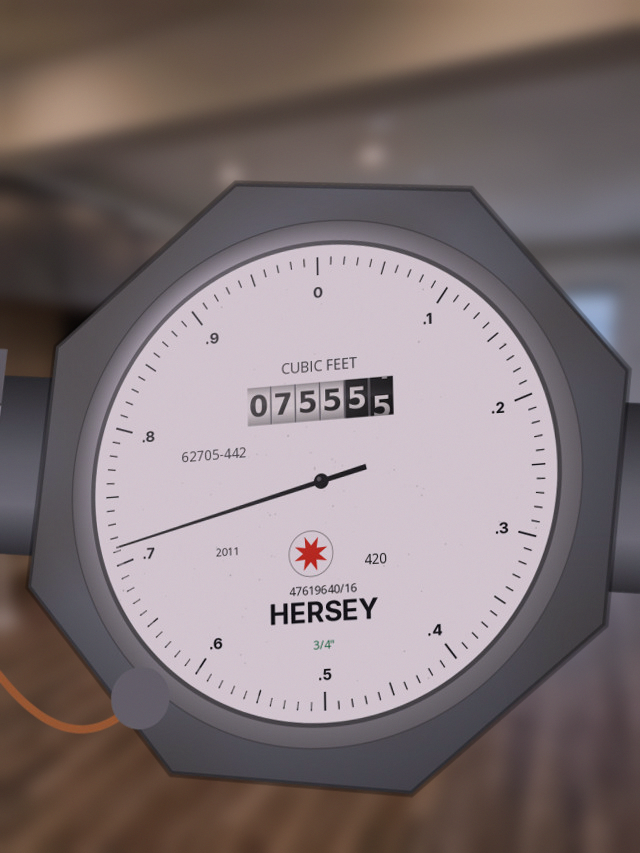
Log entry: 75554.71 ft³
